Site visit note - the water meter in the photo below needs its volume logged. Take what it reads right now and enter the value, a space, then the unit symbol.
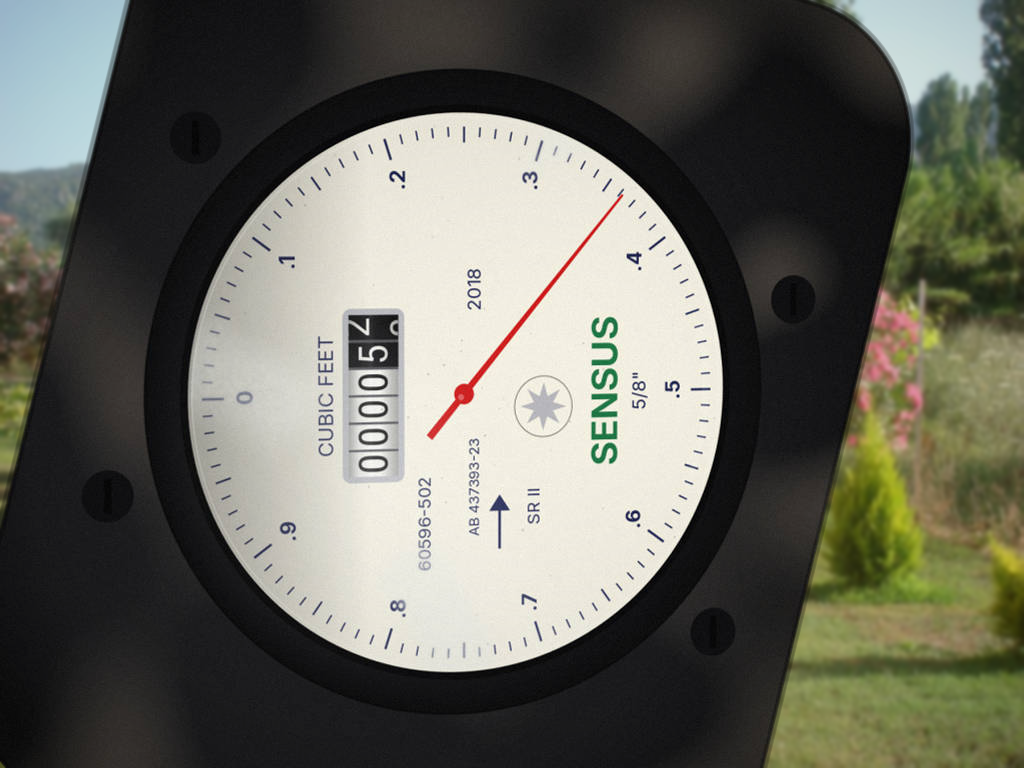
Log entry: 52.36 ft³
